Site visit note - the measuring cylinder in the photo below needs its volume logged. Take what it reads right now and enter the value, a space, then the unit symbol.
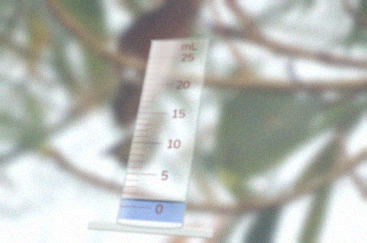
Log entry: 1 mL
